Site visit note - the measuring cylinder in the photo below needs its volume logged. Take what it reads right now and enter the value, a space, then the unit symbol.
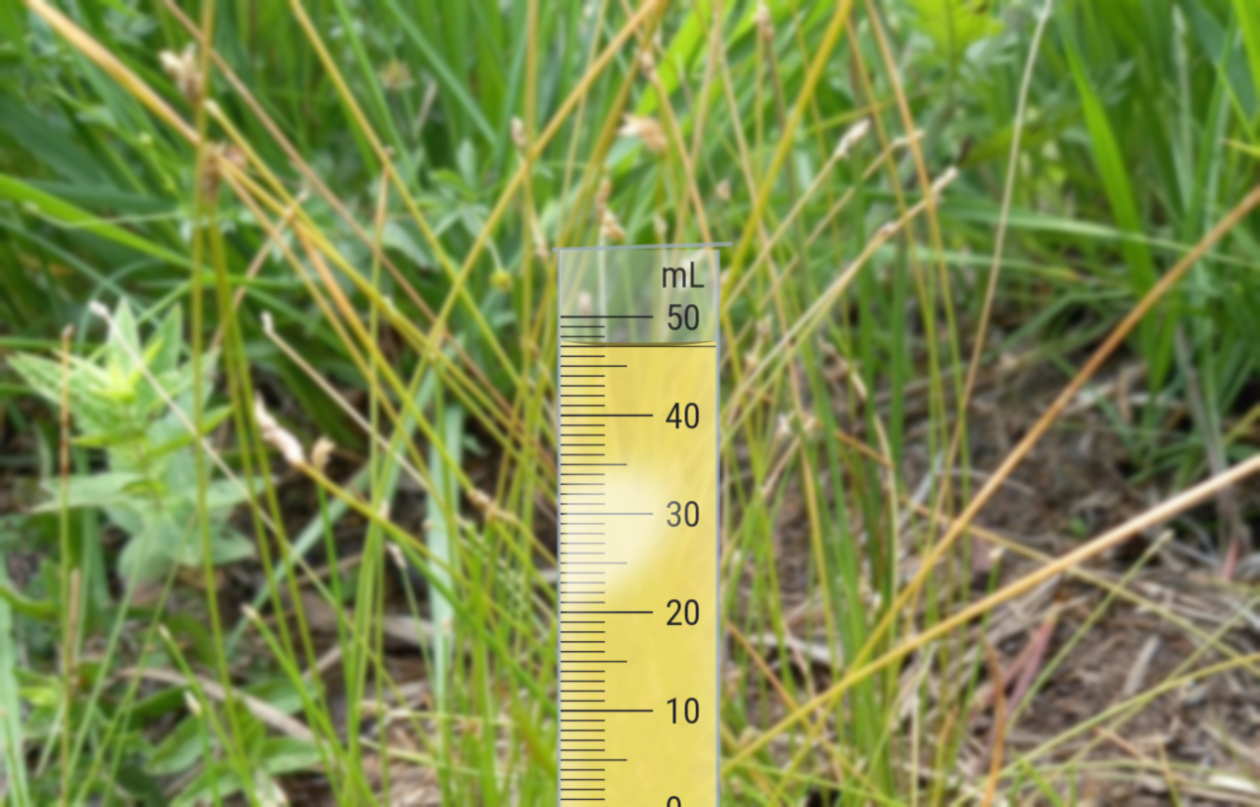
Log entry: 47 mL
